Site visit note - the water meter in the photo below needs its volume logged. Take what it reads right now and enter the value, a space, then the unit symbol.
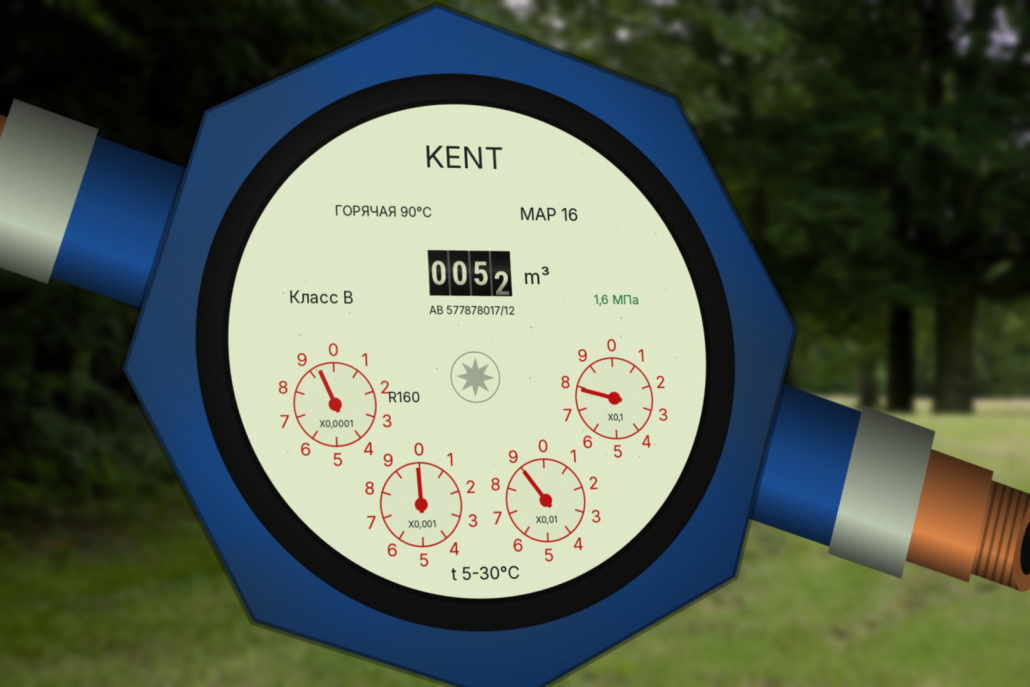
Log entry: 51.7899 m³
